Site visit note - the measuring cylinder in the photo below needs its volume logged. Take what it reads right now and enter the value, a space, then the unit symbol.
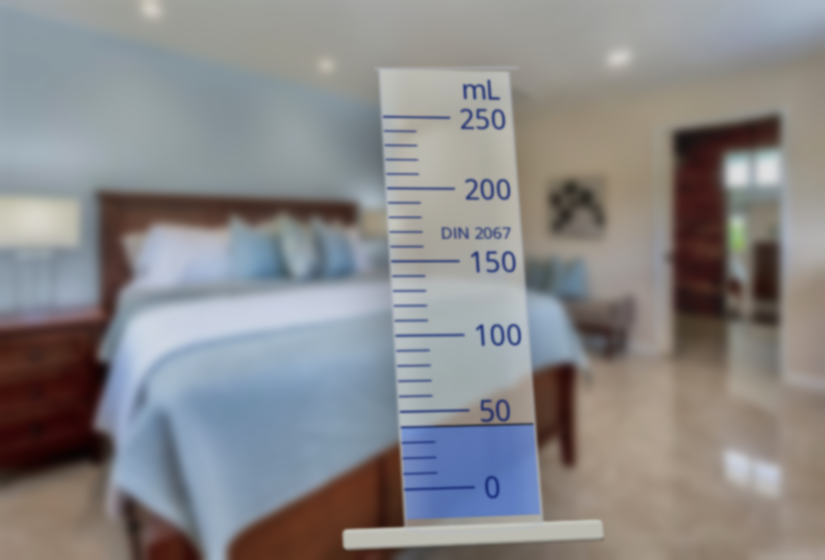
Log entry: 40 mL
